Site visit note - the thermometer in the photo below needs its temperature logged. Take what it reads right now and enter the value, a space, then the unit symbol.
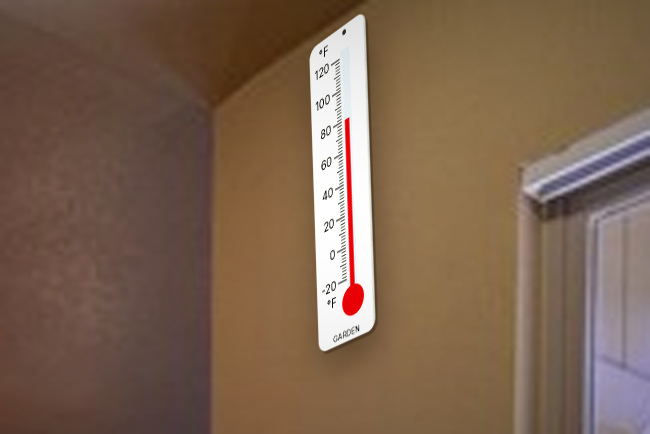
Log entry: 80 °F
